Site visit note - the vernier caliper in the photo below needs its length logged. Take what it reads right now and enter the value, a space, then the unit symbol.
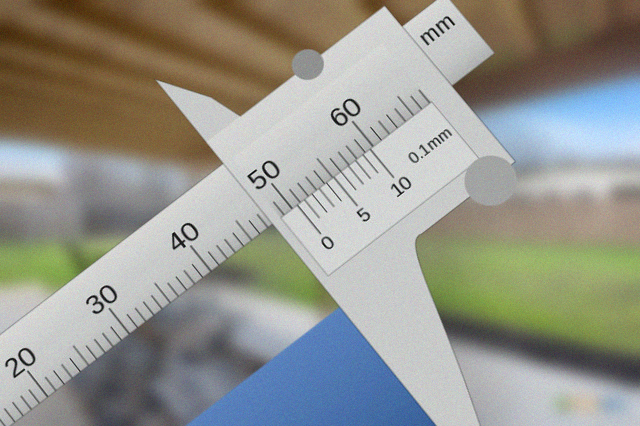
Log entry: 50.6 mm
